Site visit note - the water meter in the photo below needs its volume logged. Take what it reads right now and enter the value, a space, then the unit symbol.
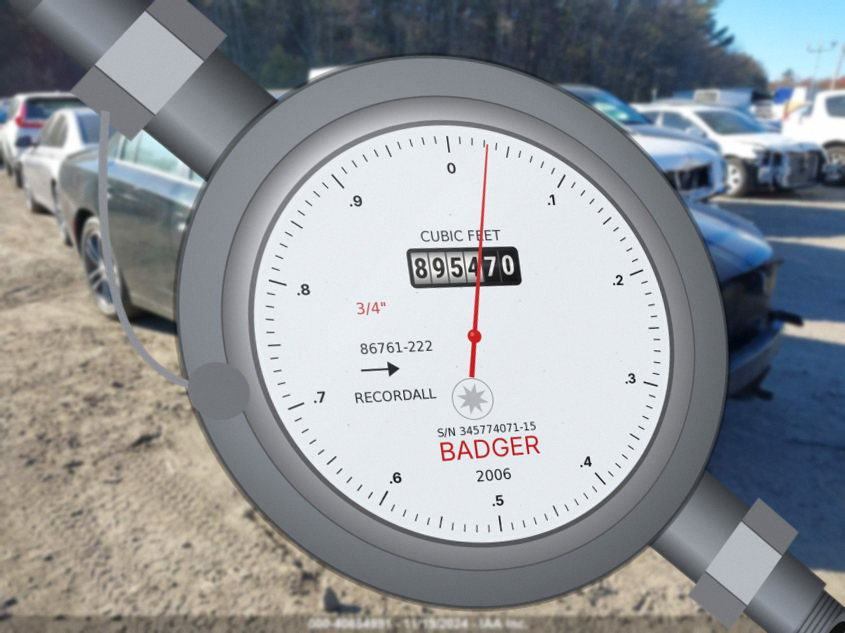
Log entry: 895470.03 ft³
